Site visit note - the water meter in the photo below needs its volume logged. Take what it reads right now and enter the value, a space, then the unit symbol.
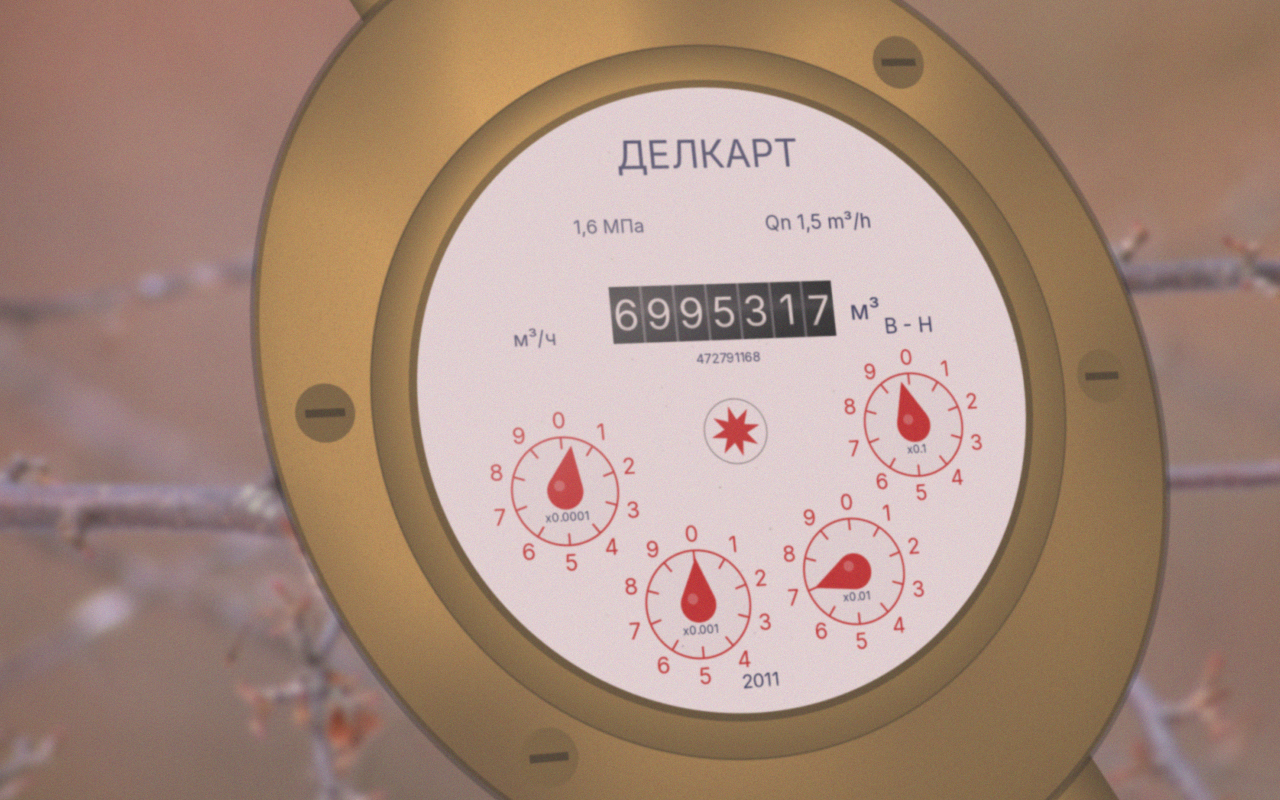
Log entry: 6995316.9700 m³
